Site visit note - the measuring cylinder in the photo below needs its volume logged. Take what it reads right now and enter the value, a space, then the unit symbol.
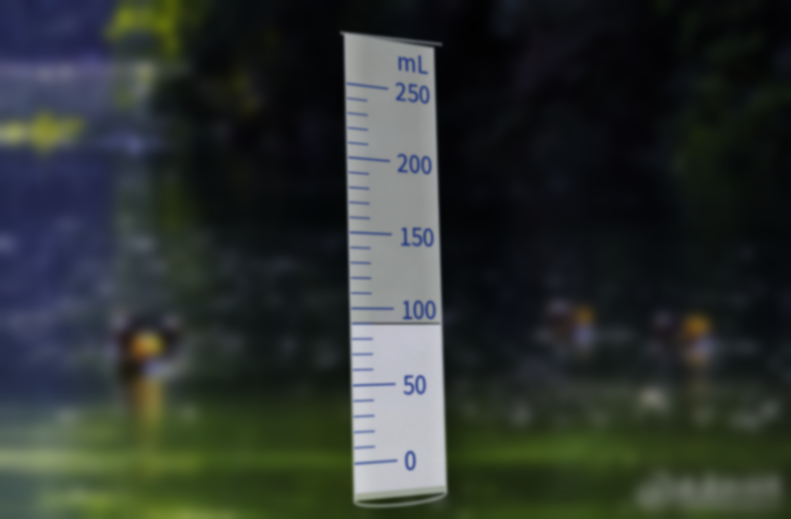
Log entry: 90 mL
